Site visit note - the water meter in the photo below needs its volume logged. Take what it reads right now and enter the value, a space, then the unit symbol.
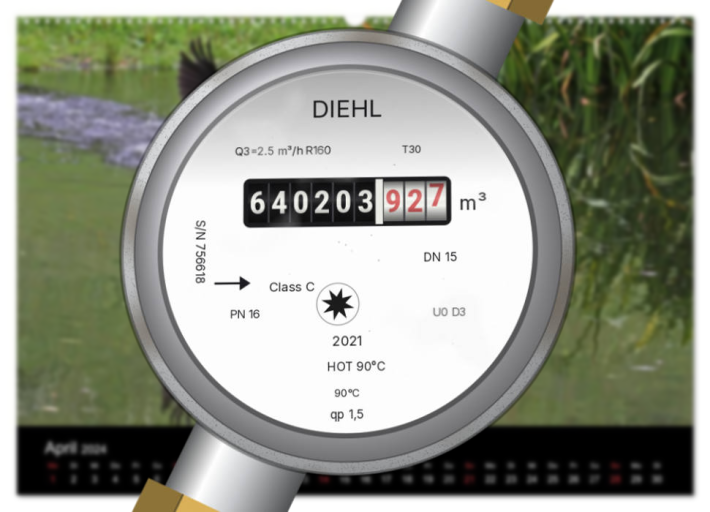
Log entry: 640203.927 m³
